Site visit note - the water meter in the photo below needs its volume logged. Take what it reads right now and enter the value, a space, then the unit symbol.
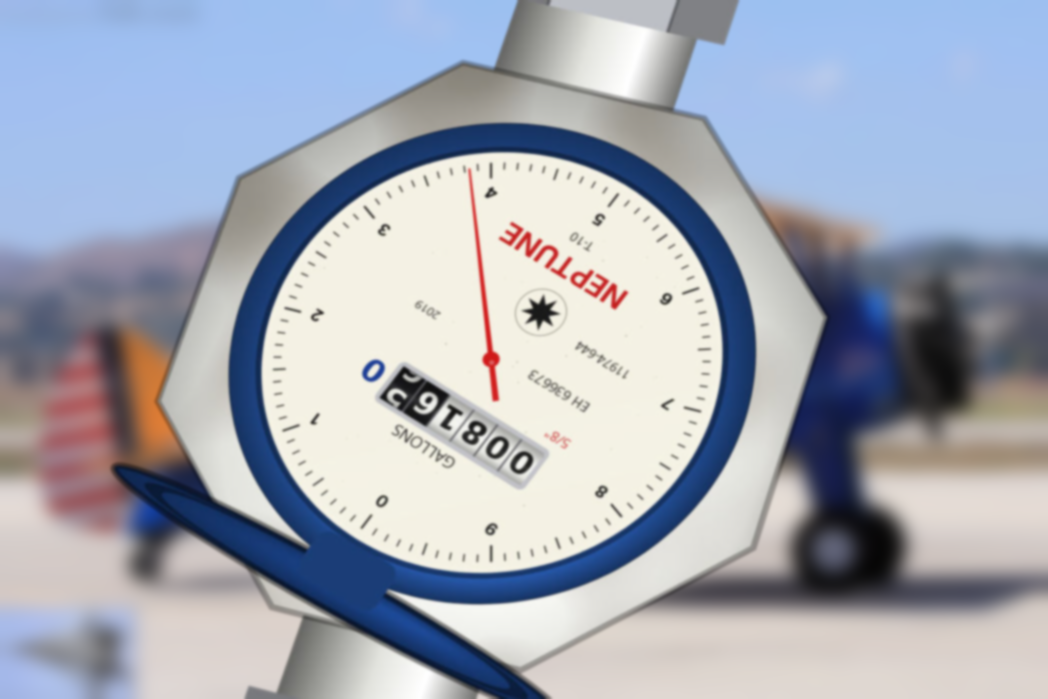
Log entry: 81653.8 gal
